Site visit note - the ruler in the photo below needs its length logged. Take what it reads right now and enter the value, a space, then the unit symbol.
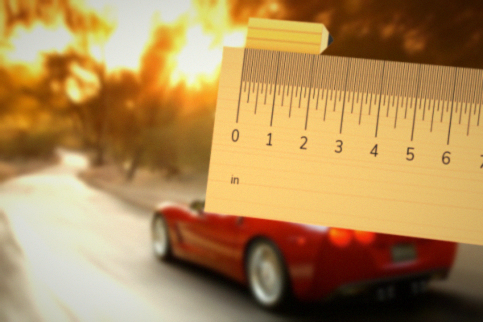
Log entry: 2.5 in
